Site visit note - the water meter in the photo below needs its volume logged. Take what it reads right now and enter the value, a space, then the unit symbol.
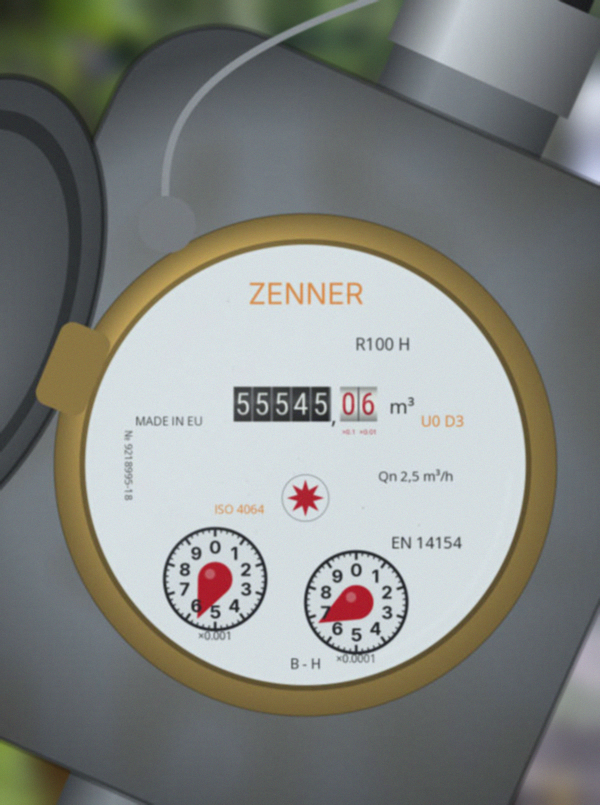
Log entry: 55545.0656 m³
